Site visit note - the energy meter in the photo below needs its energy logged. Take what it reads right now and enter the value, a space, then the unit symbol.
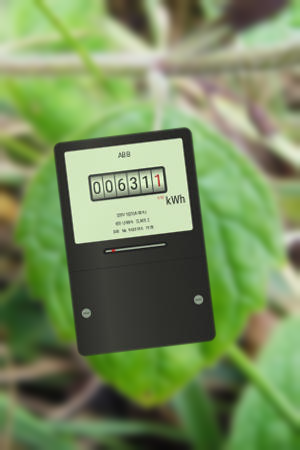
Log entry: 631.1 kWh
